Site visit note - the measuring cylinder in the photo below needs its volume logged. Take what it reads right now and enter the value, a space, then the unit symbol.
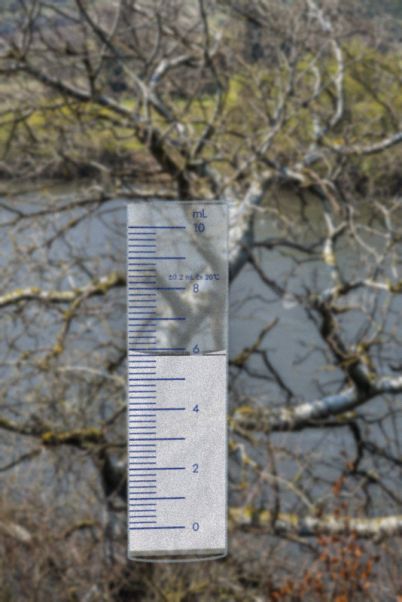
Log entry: 5.8 mL
